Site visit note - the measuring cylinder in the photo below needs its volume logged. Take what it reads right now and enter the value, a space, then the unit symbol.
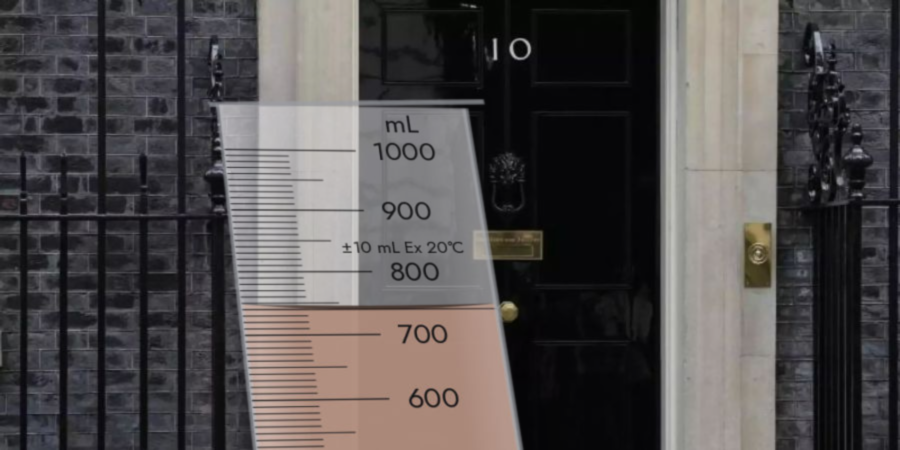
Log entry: 740 mL
